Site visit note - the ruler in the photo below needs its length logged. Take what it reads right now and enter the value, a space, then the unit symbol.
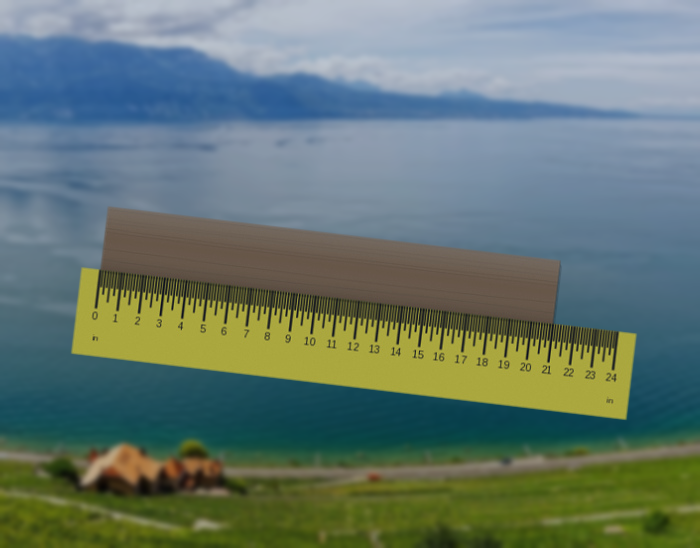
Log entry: 21 in
